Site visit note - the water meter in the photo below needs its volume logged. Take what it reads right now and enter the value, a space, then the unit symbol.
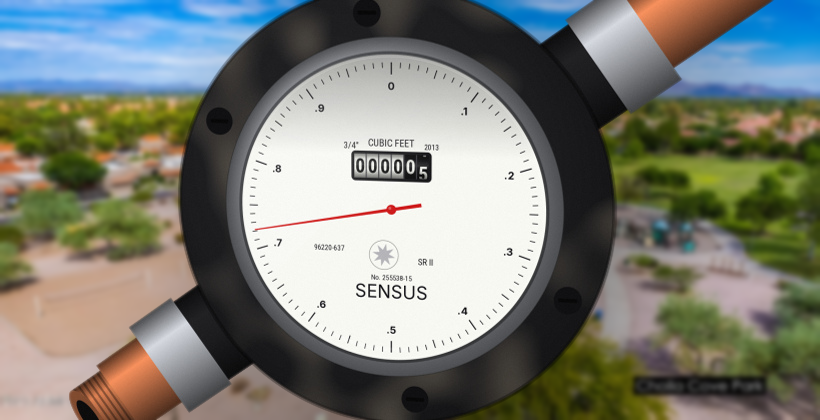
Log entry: 4.72 ft³
